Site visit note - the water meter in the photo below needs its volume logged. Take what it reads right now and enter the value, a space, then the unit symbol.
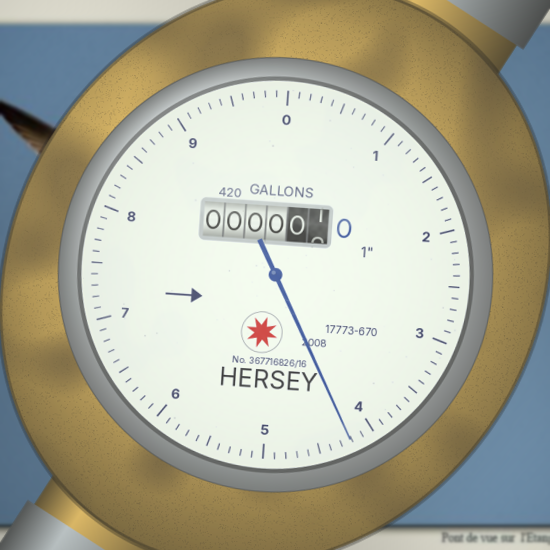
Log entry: 14.2 gal
